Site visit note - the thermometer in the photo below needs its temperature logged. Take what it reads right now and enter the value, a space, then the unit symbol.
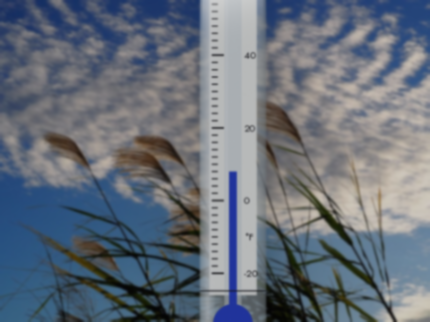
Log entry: 8 °F
